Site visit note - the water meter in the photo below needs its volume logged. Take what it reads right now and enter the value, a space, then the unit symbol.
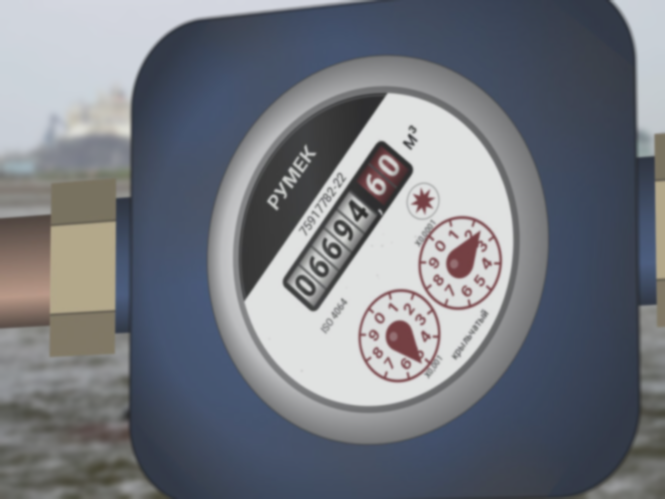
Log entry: 6694.6052 m³
